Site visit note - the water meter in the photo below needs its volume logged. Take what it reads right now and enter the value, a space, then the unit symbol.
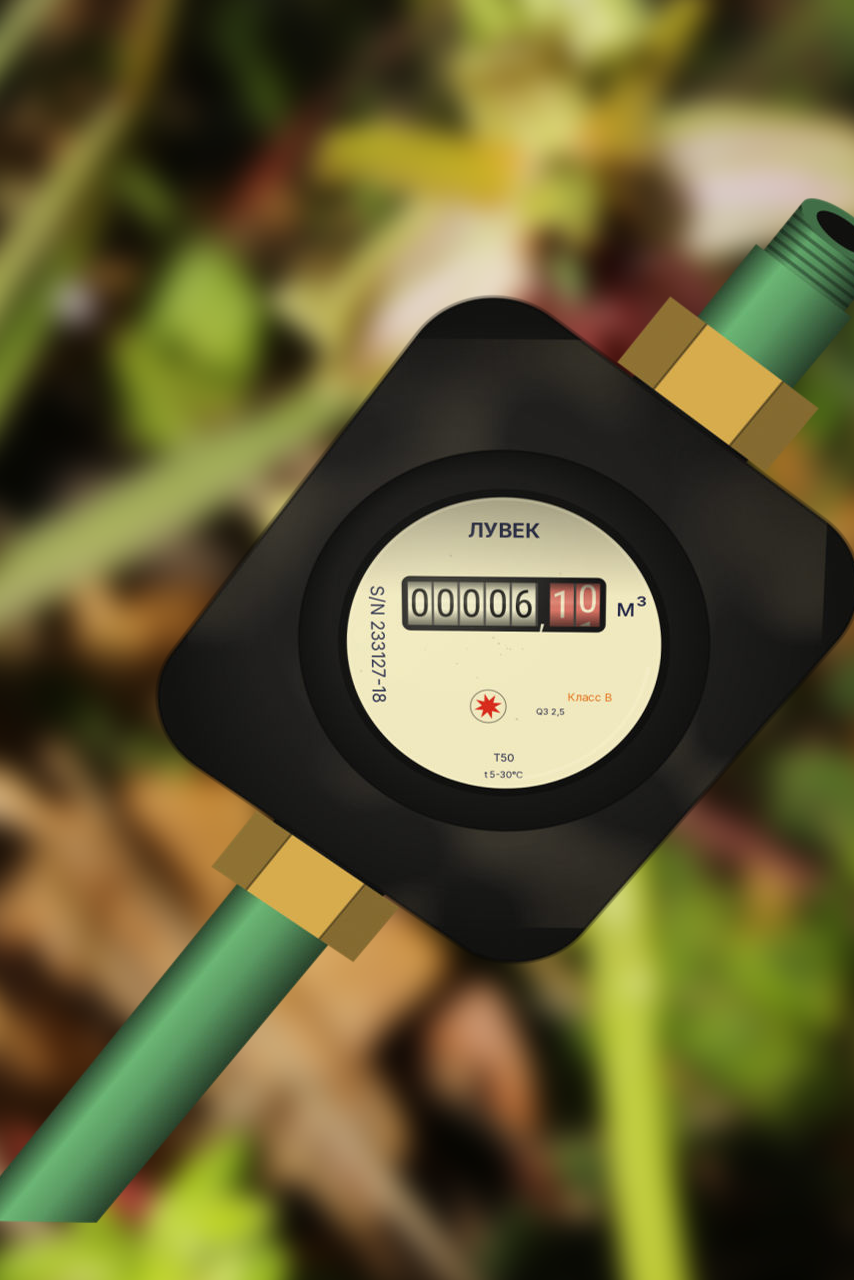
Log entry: 6.10 m³
